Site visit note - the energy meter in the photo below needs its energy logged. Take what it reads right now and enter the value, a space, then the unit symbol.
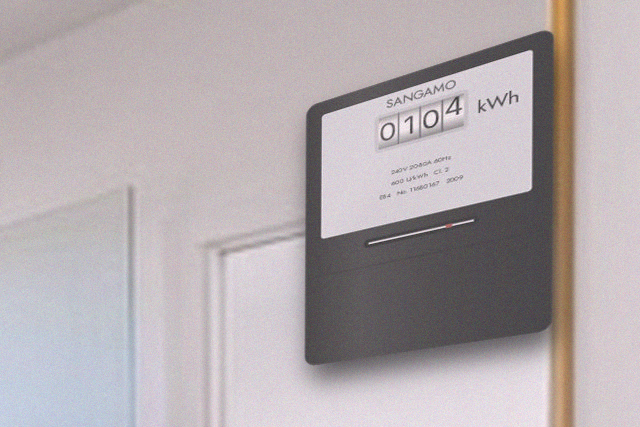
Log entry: 104 kWh
